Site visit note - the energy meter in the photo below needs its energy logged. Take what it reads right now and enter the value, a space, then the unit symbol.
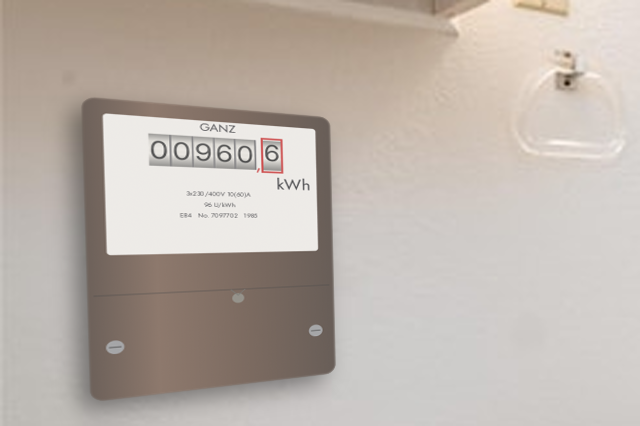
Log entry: 960.6 kWh
